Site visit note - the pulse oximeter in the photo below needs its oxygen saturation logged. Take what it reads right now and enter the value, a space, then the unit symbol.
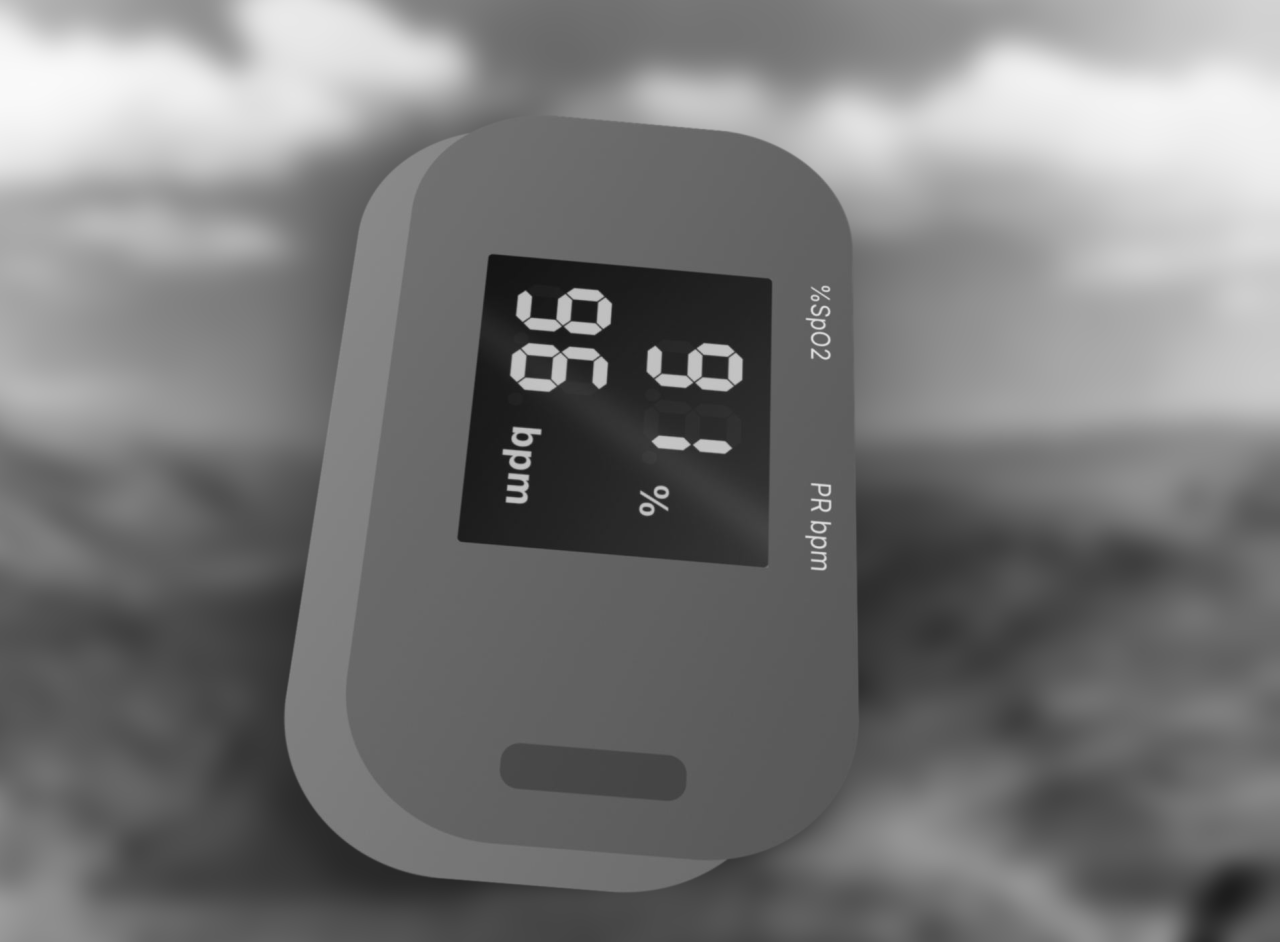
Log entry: 91 %
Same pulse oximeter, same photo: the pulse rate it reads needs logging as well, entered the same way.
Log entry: 96 bpm
